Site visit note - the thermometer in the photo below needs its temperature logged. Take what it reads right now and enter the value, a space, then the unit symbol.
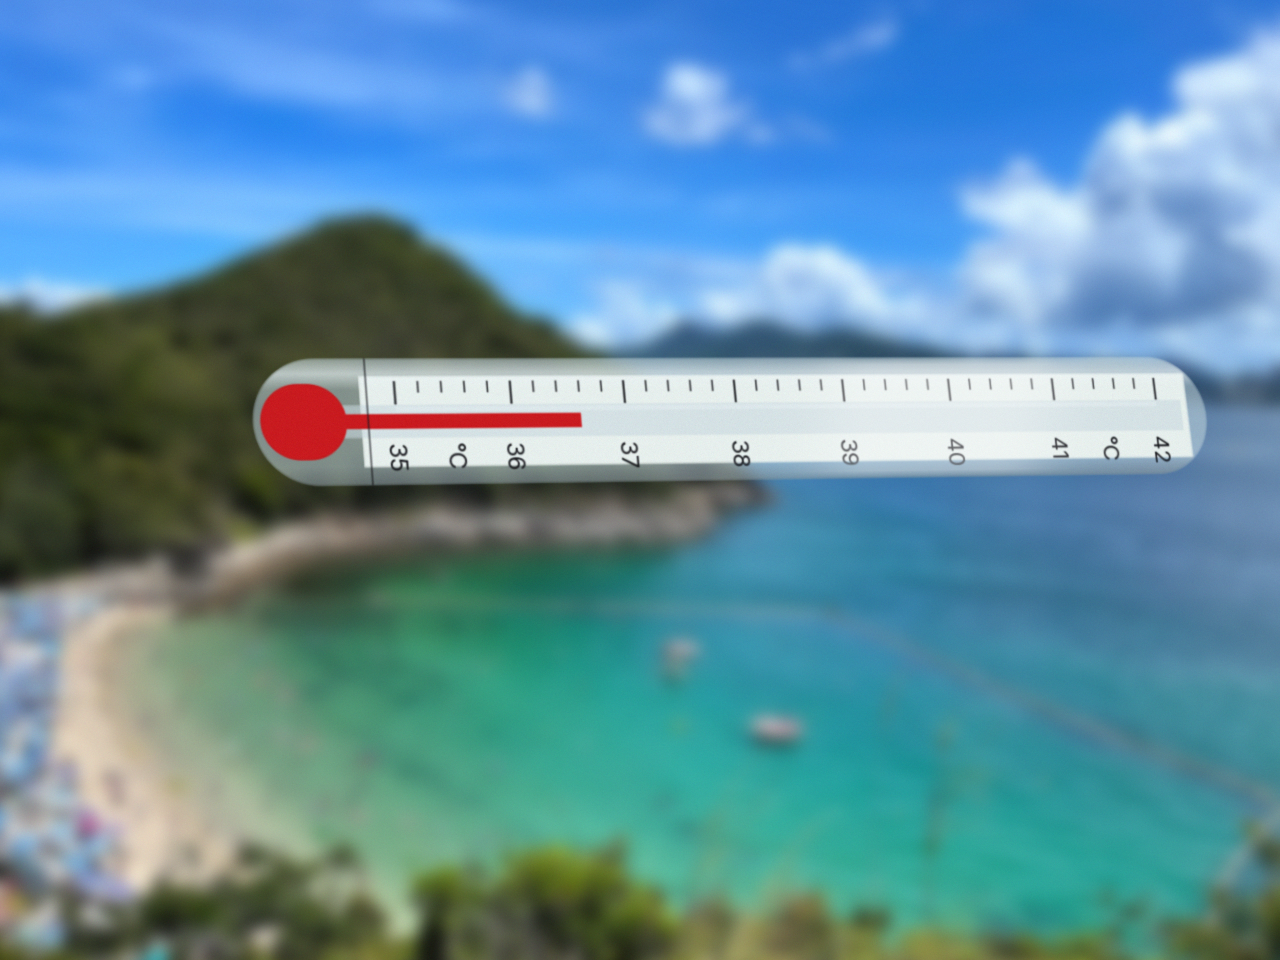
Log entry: 36.6 °C
